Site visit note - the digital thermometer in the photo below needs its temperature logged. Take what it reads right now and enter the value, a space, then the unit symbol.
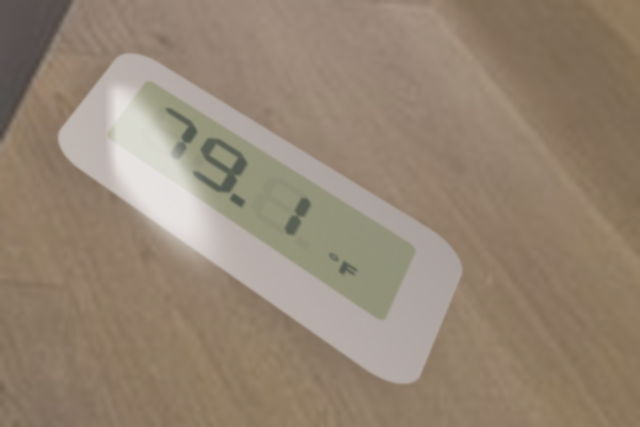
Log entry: 79.1 °F
